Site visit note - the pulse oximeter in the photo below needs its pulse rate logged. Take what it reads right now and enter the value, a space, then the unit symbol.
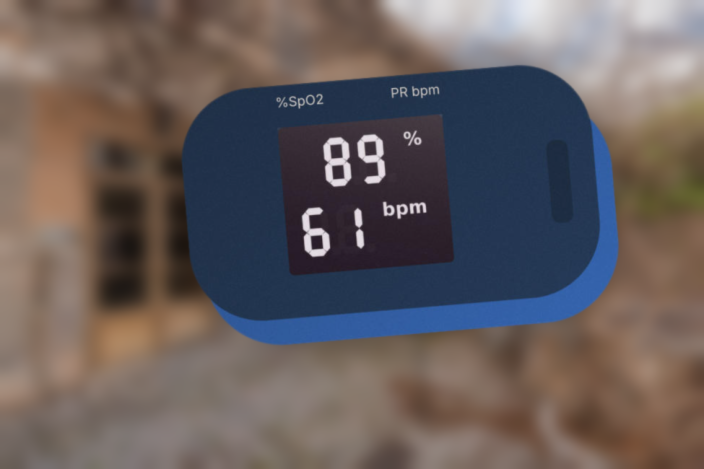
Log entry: 61 bpm
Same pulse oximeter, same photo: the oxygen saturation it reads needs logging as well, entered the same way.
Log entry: 89 %
